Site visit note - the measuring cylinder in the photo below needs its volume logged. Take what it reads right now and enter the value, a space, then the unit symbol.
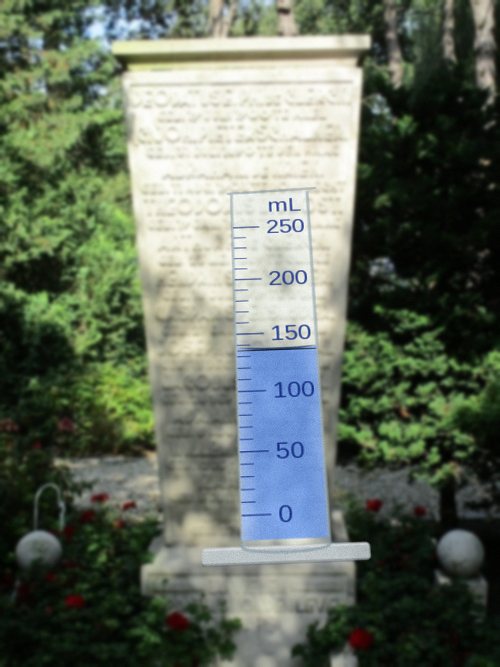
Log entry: 135 mL
